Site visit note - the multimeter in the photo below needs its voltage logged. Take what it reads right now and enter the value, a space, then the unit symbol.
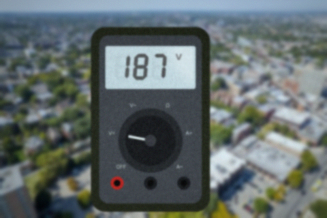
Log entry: 187 V
